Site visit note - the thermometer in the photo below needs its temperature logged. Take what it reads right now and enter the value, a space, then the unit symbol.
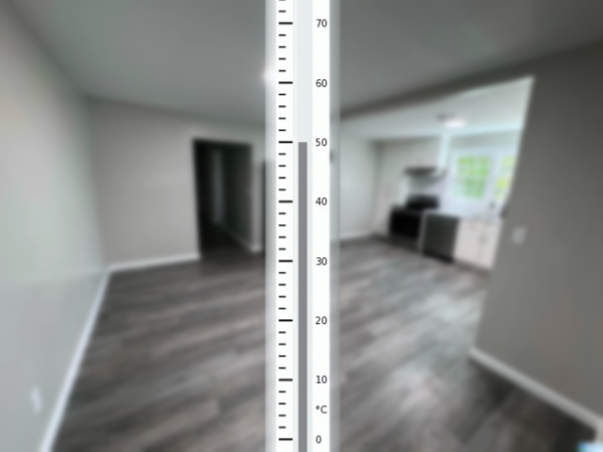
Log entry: 50 °C
